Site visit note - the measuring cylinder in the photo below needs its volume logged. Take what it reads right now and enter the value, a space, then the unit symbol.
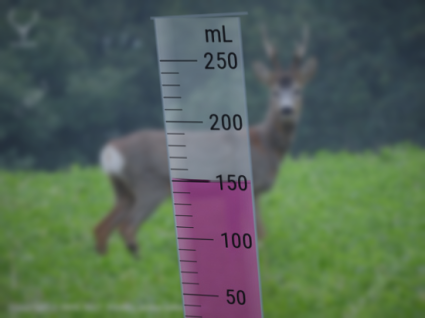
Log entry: 150 mL
